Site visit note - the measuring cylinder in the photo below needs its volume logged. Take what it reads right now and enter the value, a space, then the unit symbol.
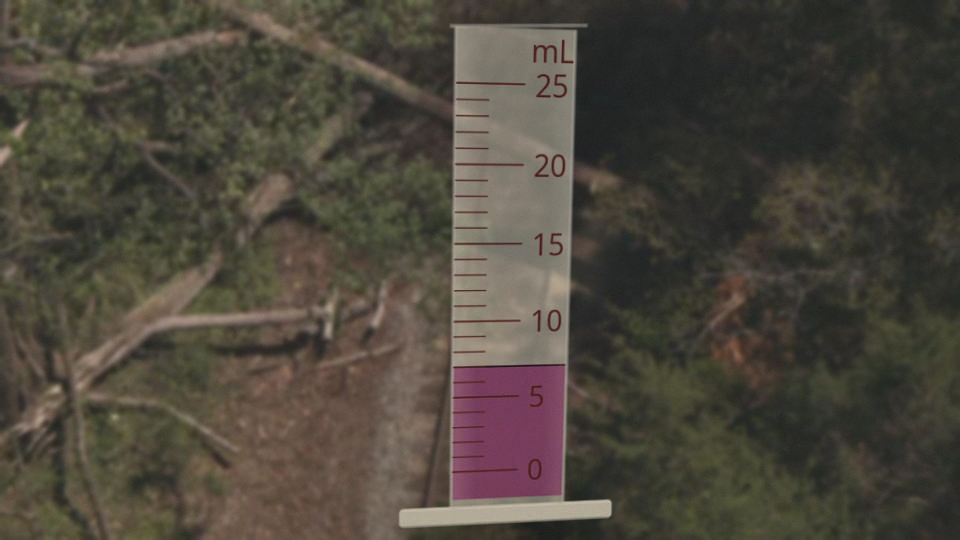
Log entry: 7 mL
